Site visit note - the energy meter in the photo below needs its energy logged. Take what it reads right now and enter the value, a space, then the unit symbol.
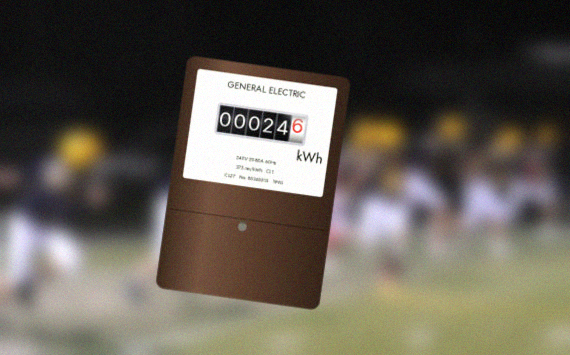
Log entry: 24.6 kWh
